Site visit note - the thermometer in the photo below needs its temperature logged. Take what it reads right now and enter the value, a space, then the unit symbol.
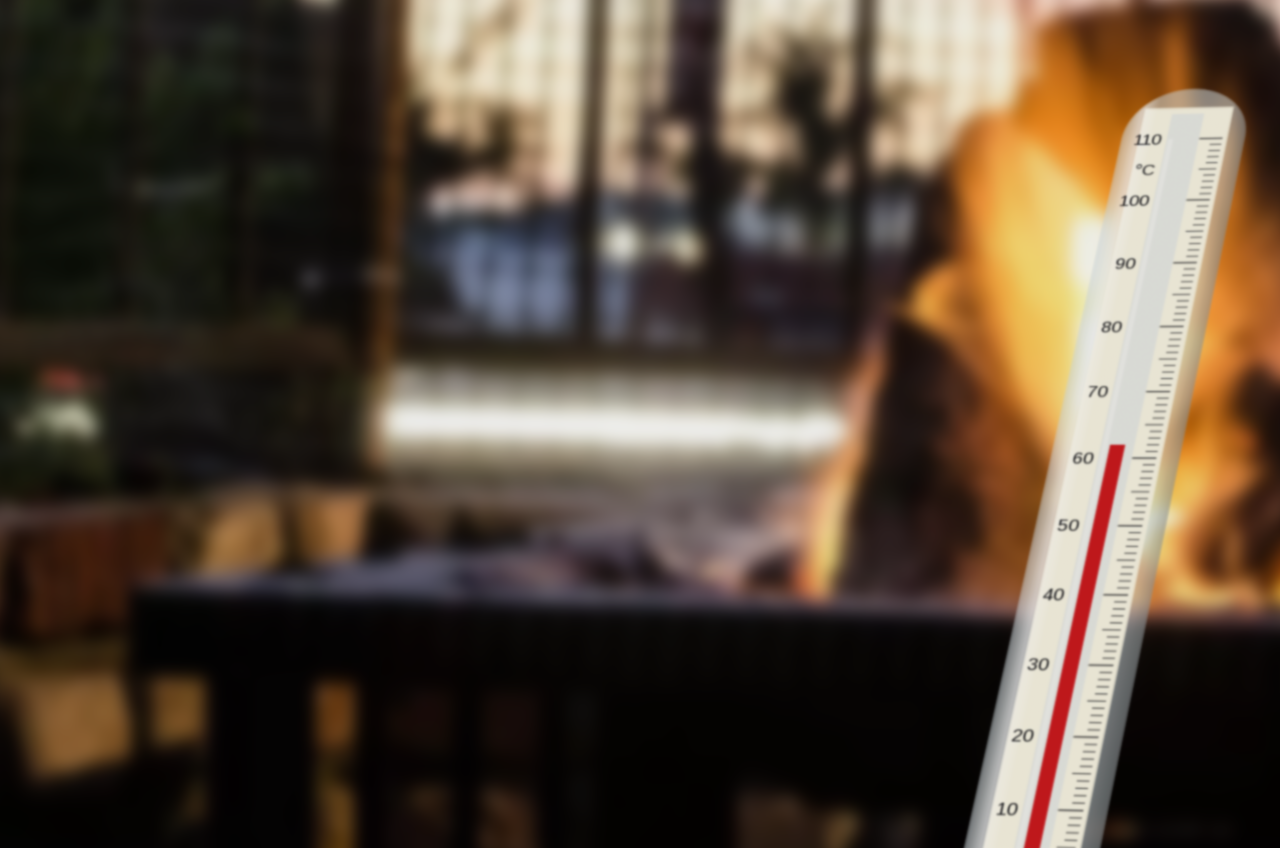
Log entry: 62 °C
